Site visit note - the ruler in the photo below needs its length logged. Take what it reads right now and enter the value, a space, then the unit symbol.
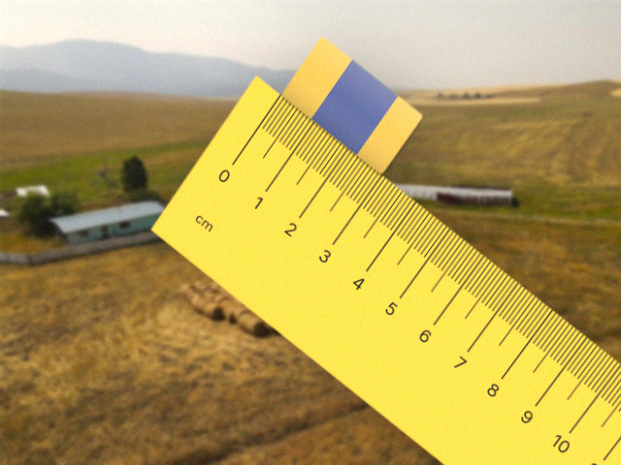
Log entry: 3 cm
